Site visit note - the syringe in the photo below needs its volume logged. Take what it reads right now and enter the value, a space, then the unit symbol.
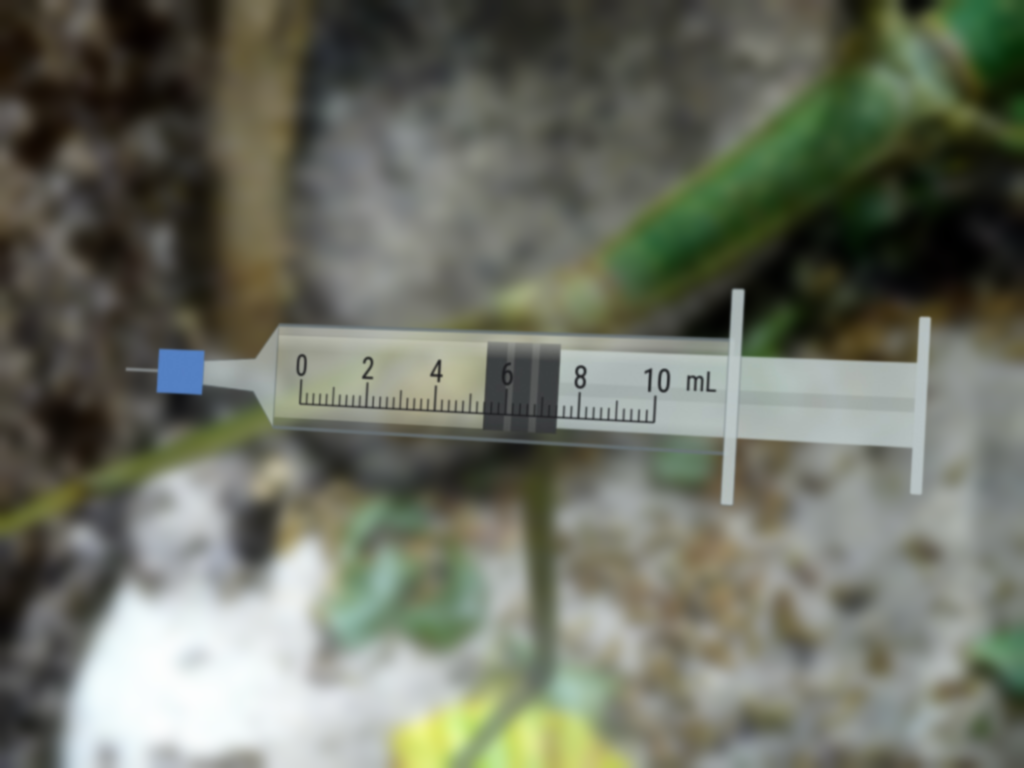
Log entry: 5.4 mL
